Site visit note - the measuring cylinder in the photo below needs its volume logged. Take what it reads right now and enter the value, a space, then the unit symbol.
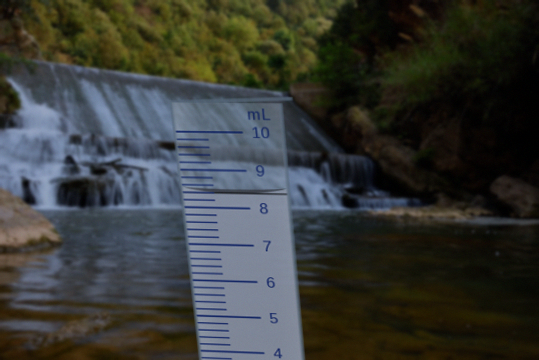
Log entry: 8.4 mL
